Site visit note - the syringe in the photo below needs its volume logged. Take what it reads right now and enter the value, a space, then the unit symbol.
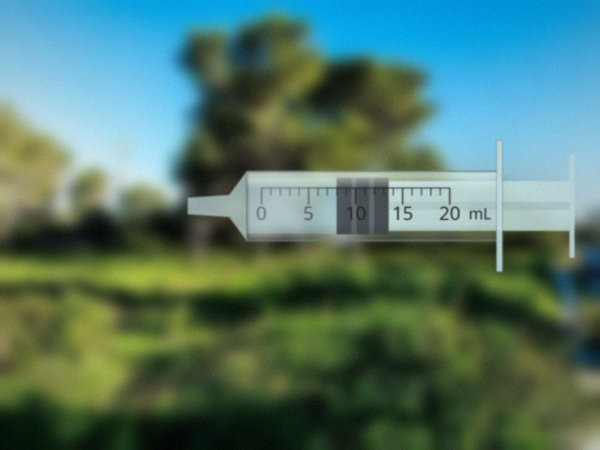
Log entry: 8 mL
